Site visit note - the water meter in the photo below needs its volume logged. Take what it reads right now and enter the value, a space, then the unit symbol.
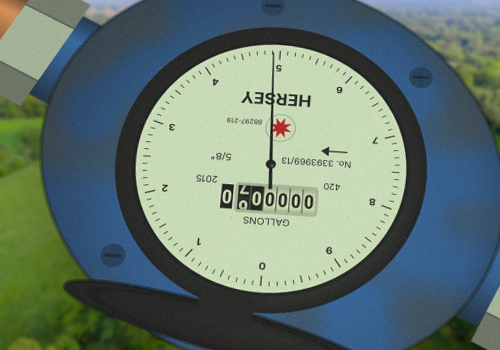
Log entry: 64.9 gal
